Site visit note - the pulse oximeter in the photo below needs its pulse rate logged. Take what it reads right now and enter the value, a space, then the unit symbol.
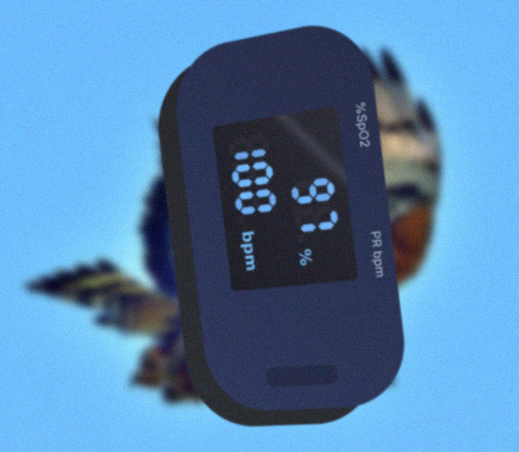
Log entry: 100 bpm
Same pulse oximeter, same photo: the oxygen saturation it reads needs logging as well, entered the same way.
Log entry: 97 %
